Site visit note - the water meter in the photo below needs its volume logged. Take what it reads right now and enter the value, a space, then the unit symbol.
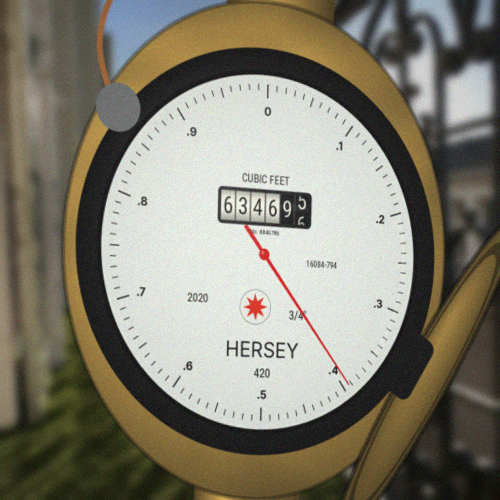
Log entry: 634695.39 ft³
